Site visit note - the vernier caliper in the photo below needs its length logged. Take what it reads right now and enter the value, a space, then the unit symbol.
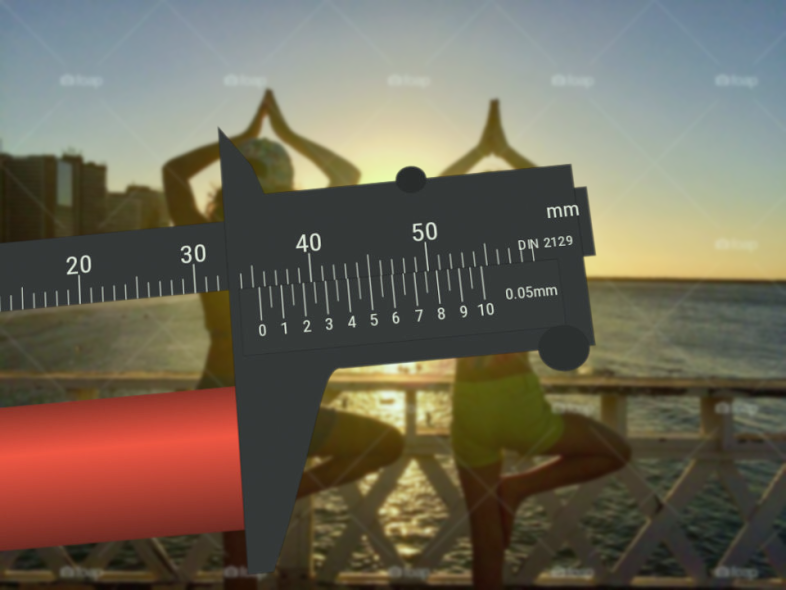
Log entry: 35.5 mm
